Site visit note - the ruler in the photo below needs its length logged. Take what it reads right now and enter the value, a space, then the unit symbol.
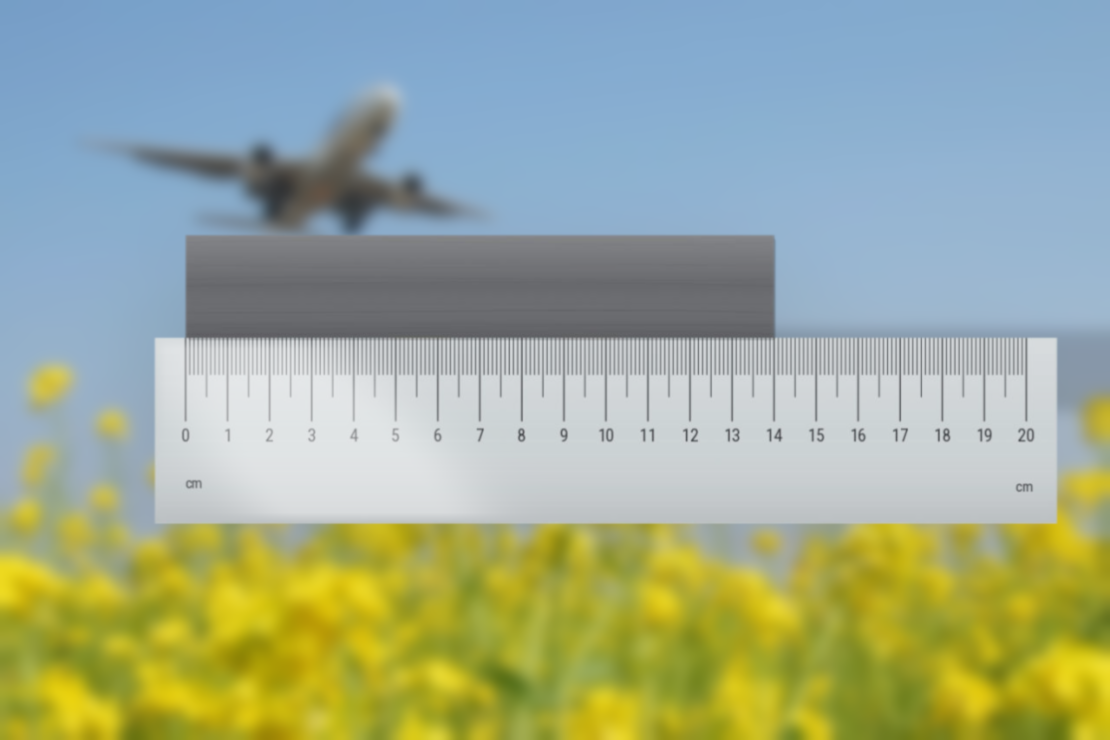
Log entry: 14 cm
